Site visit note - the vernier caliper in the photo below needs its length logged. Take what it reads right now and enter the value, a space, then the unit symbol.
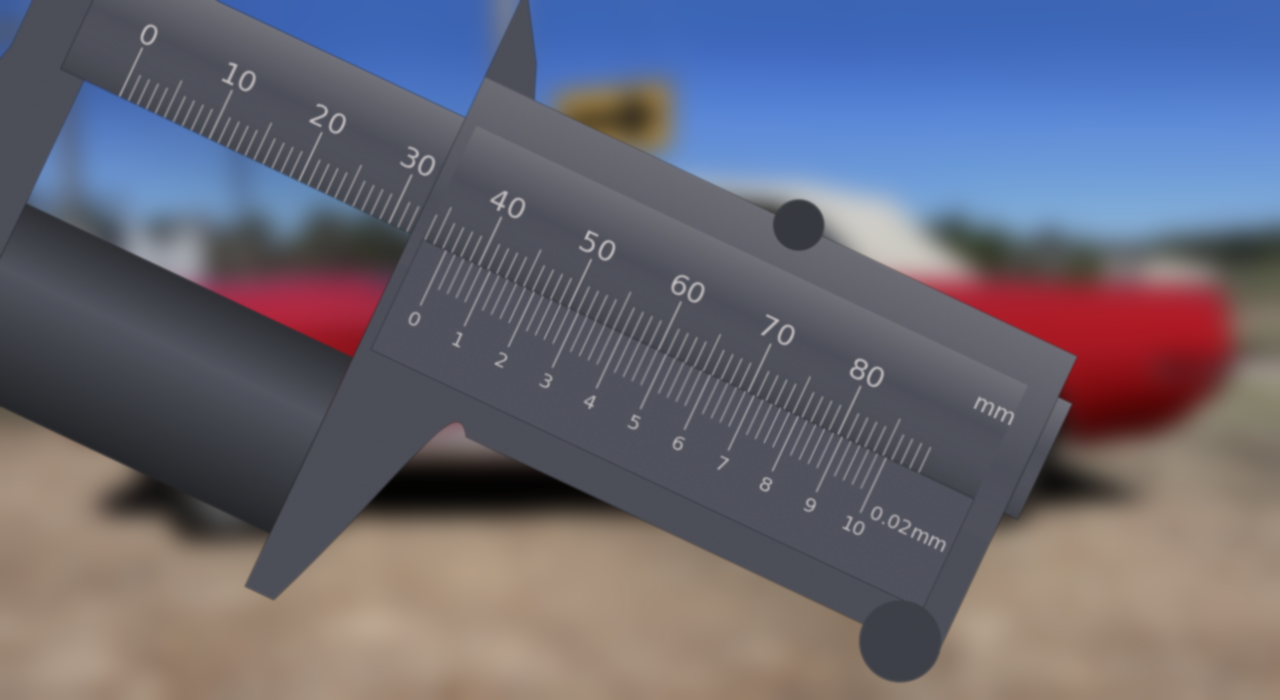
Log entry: 36.4 mm
